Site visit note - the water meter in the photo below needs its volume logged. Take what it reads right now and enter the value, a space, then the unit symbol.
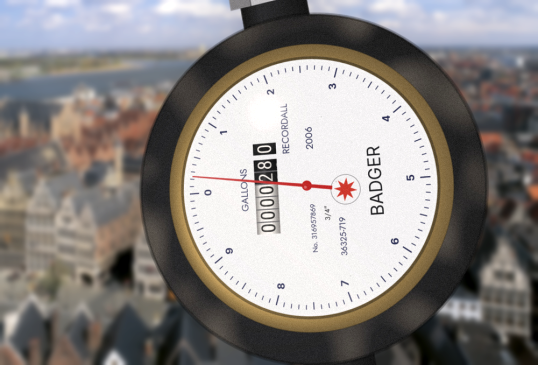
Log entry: 280.2 gal
